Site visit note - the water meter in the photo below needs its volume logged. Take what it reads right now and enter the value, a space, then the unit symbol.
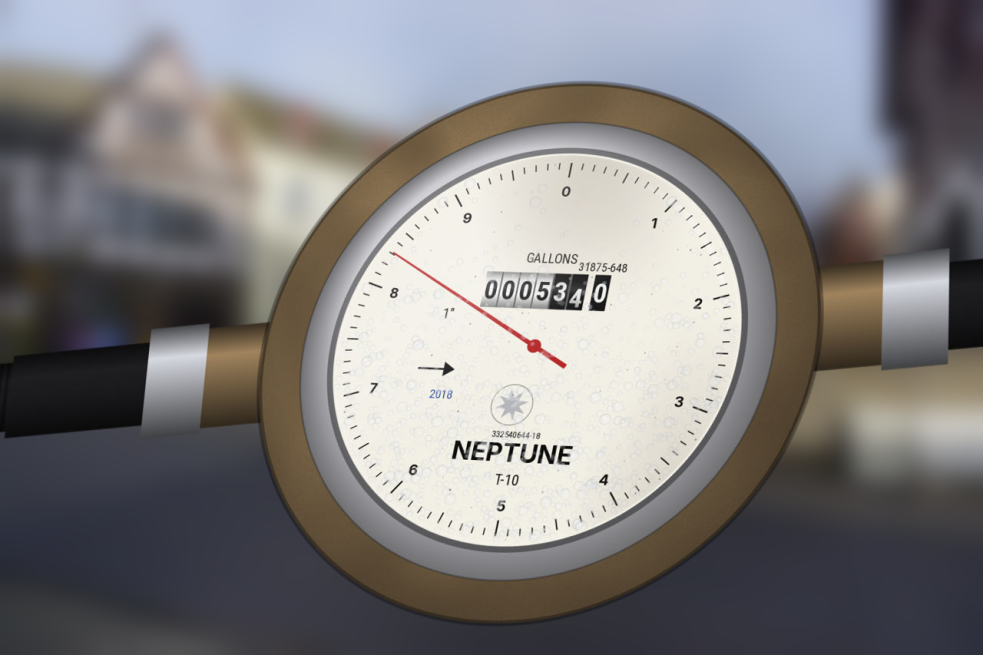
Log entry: 5338.3 gal
